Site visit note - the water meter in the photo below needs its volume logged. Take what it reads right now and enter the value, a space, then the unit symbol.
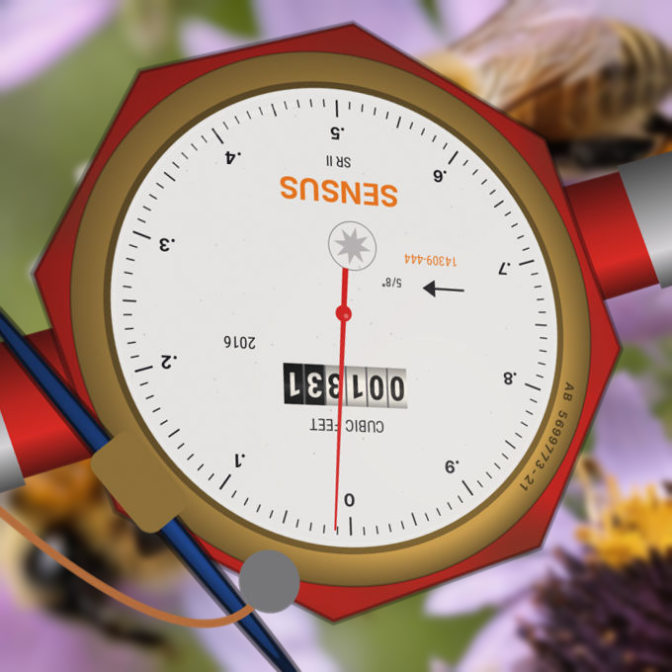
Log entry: 1331.01 ft³
